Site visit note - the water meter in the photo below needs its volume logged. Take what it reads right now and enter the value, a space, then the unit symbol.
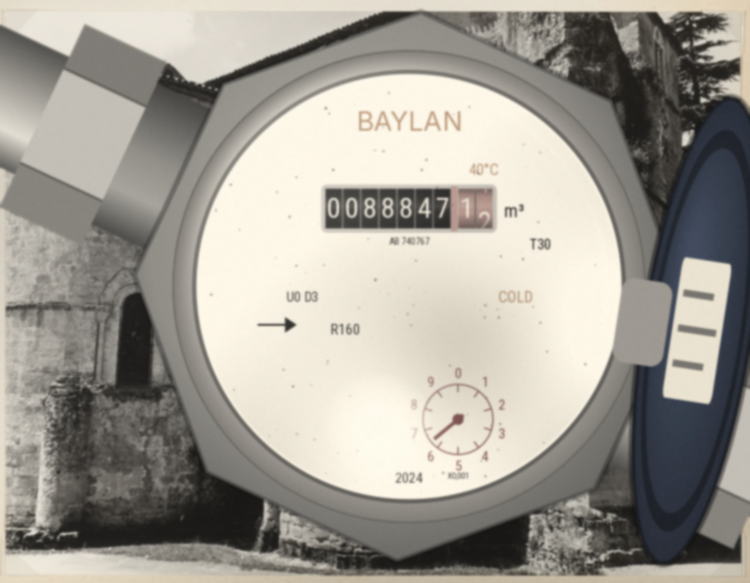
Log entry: 88847.116 m³
